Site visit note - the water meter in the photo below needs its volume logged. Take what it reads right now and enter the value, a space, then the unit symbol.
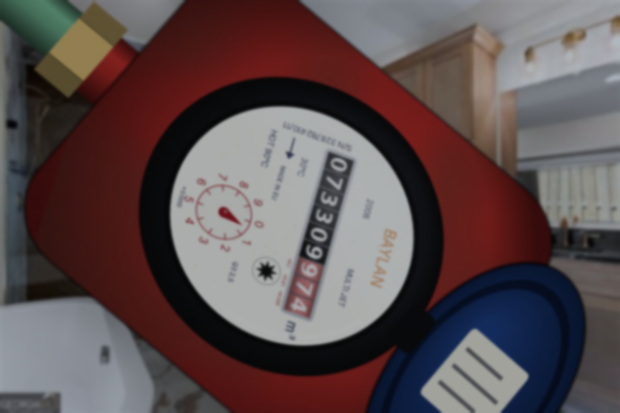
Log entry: 73309.9740 m³
